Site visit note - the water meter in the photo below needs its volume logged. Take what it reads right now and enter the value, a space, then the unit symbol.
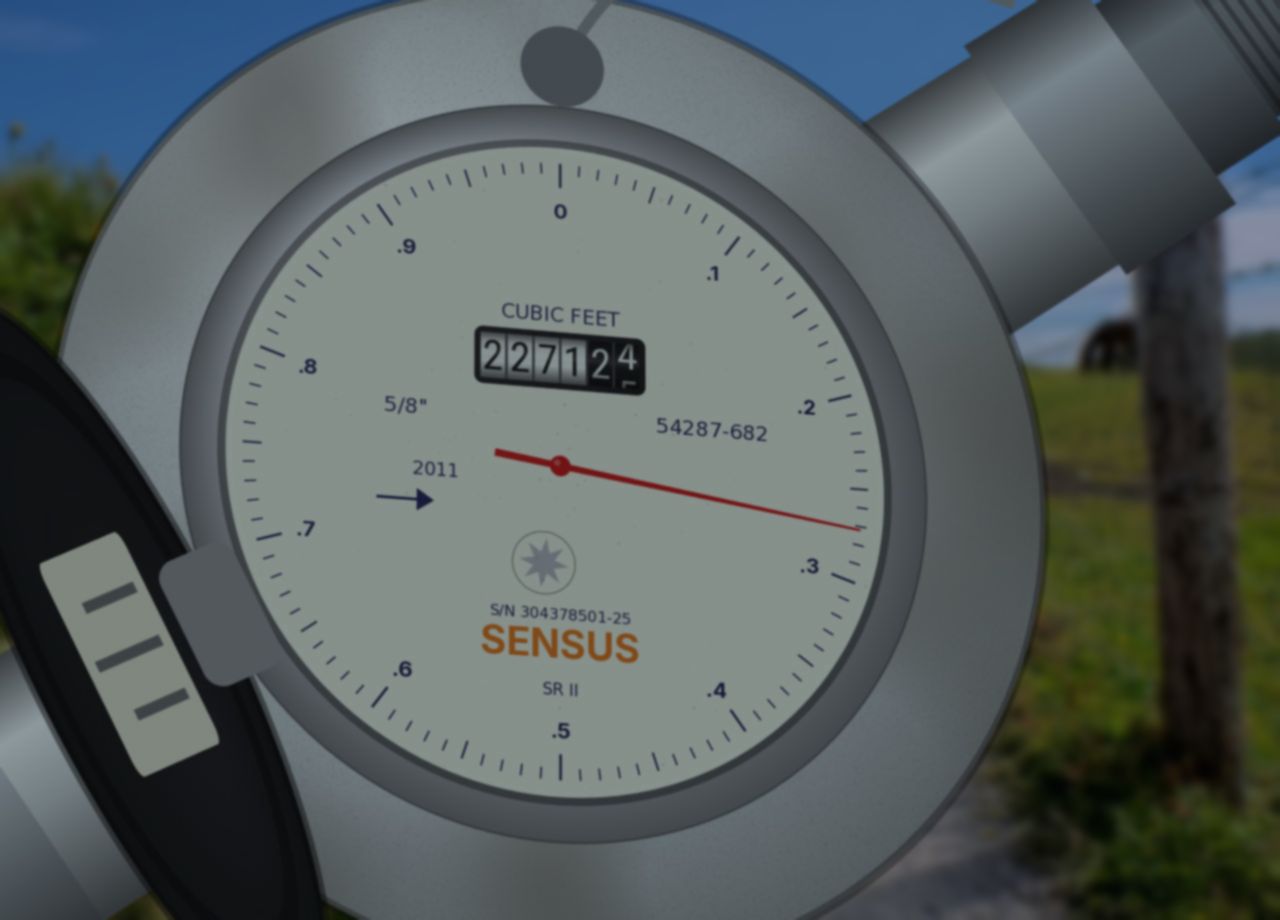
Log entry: 227124.27 ft³
